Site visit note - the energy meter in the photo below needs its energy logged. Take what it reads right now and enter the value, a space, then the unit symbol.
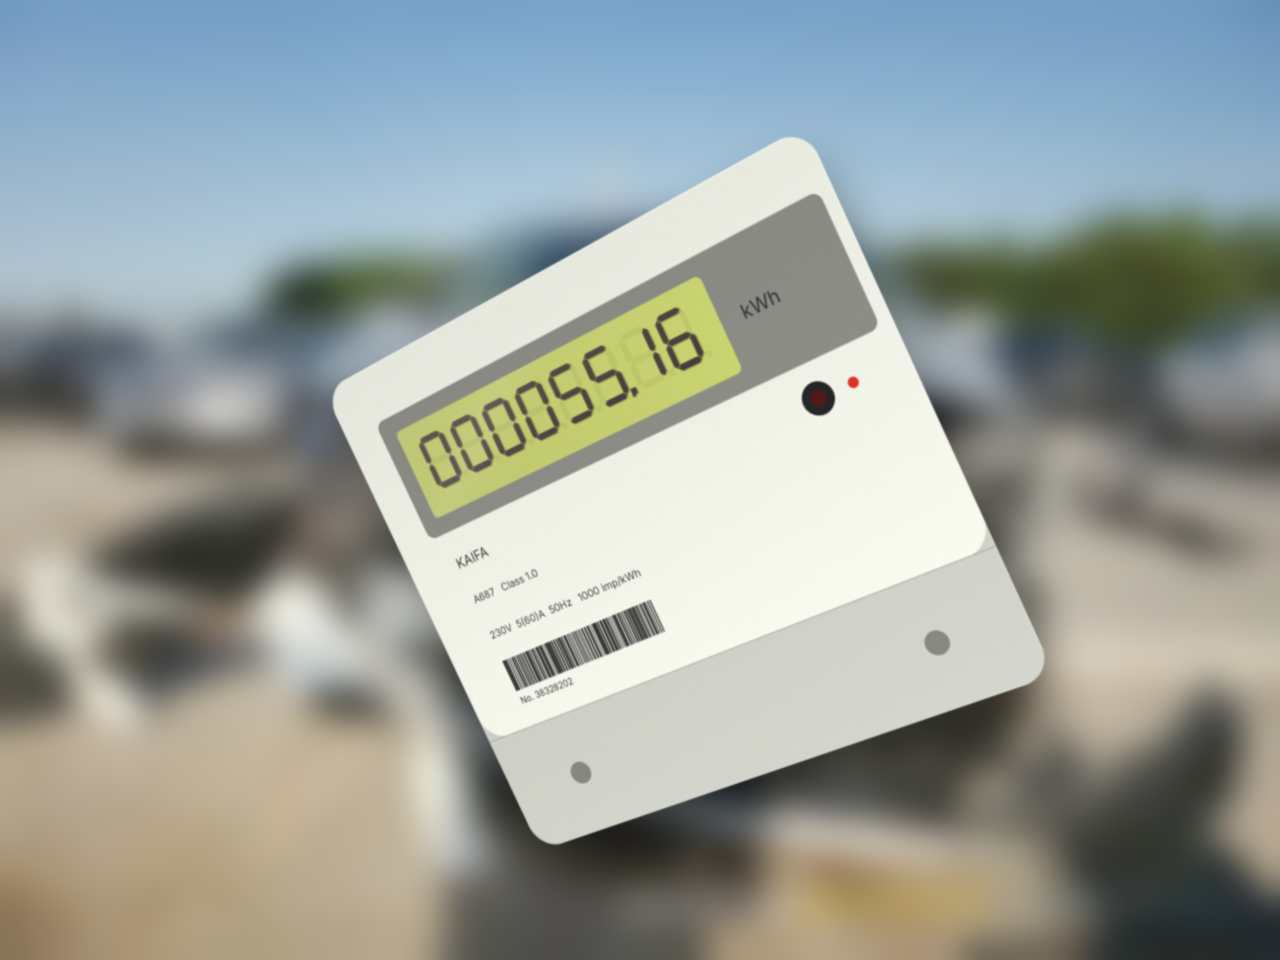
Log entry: 55.16 kWh
